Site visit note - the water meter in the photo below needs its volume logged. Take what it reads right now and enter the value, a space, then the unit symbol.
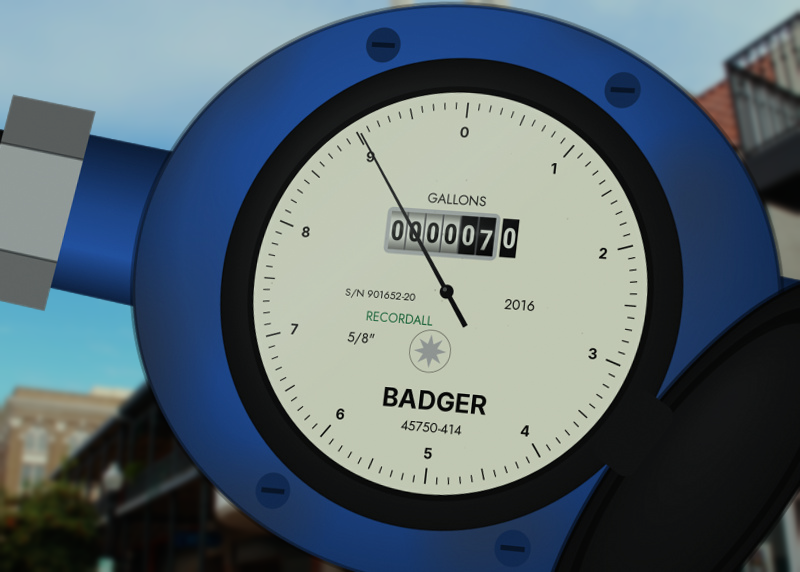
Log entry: 69.0 gal
